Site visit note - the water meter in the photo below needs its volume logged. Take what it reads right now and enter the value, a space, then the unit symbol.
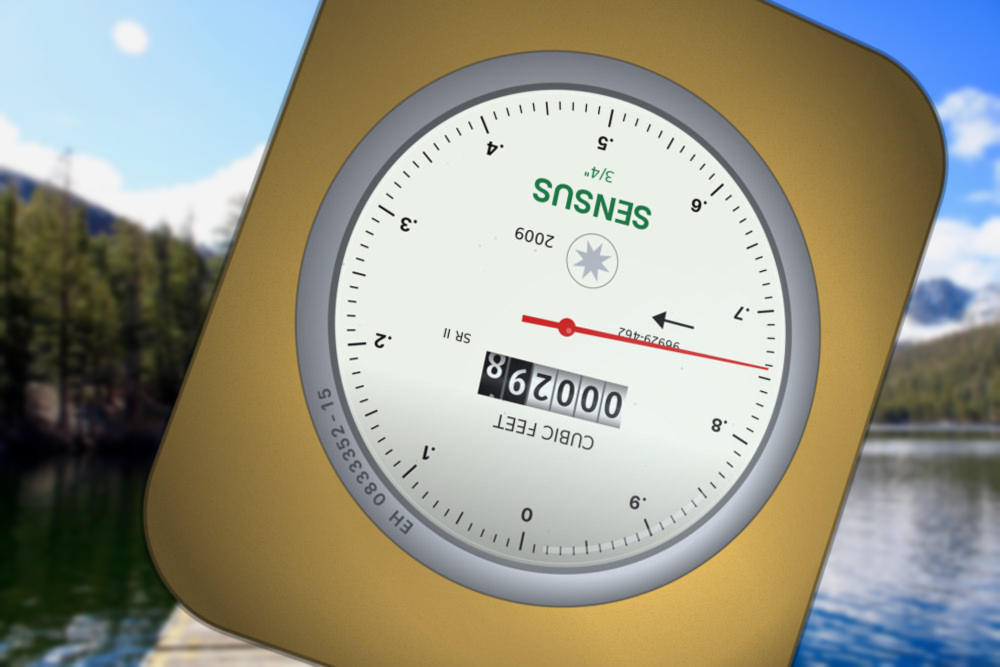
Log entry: 297.74 ft³
